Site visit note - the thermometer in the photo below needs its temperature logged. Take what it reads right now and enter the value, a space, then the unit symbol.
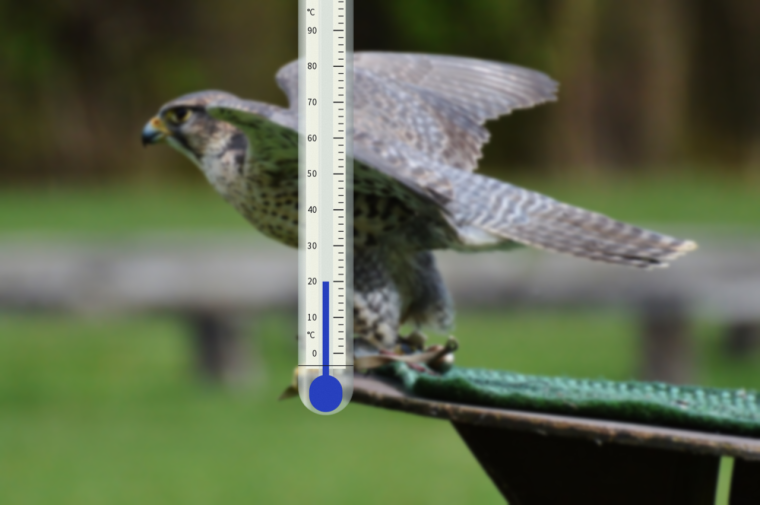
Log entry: 20 °C
